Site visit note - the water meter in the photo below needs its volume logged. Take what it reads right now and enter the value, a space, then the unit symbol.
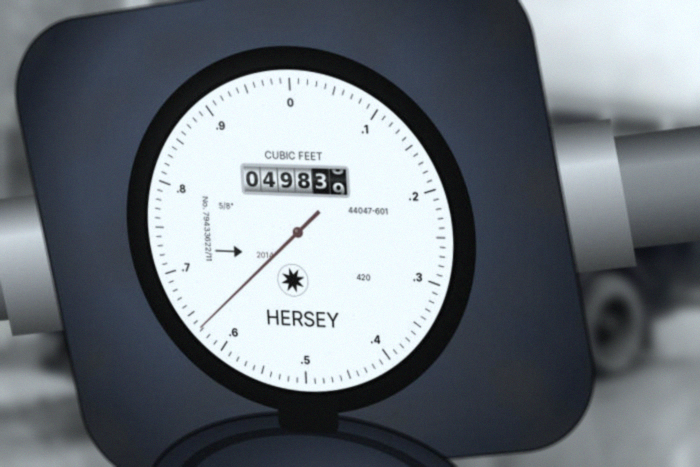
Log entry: 49838.63 ft³
